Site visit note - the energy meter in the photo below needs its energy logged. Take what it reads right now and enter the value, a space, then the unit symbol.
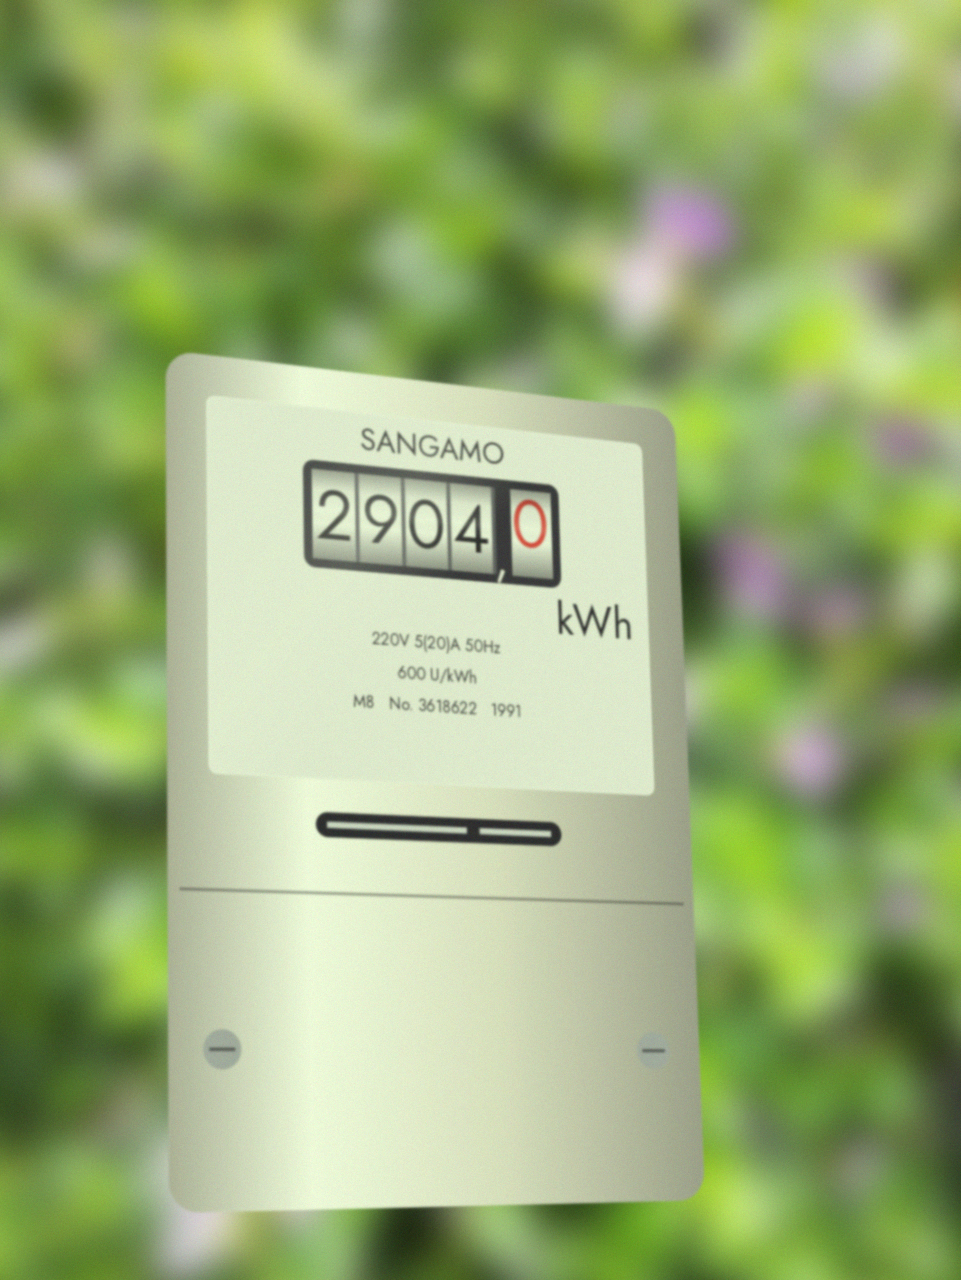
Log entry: 2904.0 kWh
